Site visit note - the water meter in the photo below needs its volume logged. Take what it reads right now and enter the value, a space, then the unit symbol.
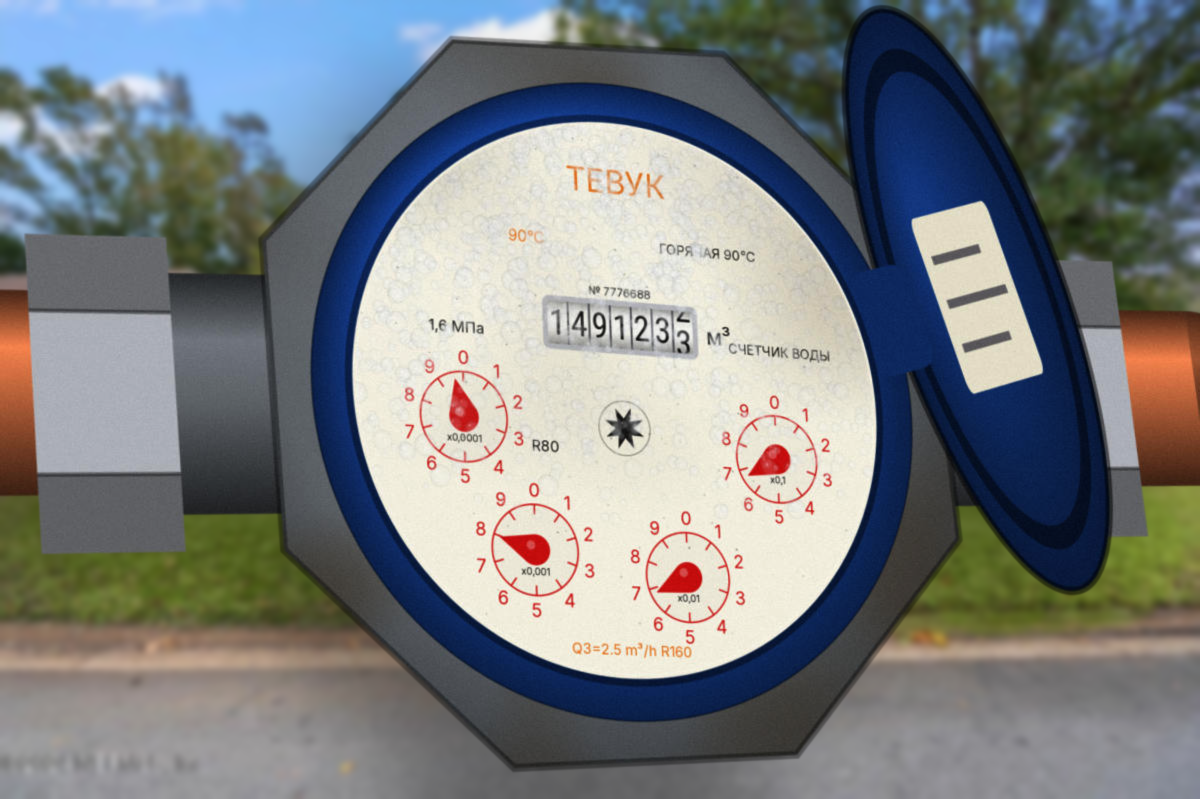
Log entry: 1491232.6679 m³
